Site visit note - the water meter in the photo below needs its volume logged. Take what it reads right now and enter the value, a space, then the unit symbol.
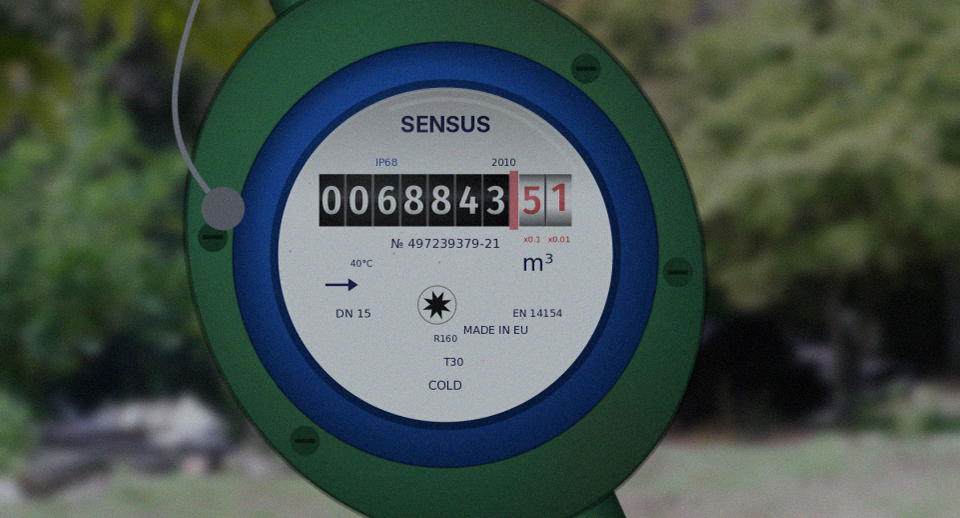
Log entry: 68843.51 m³
